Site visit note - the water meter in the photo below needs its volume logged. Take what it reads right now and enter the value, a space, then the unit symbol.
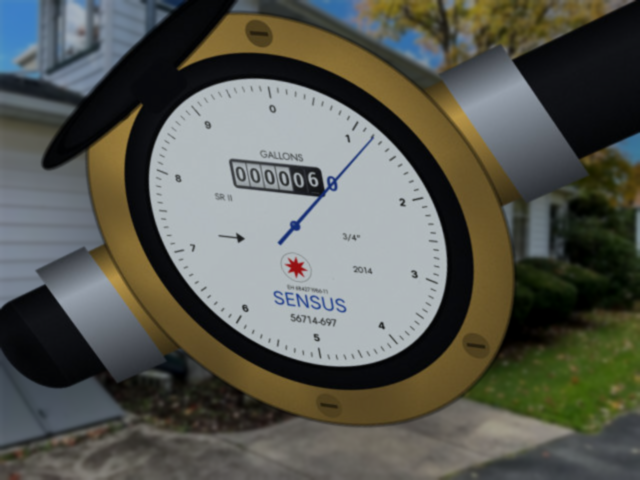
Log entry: 61.2 gal
